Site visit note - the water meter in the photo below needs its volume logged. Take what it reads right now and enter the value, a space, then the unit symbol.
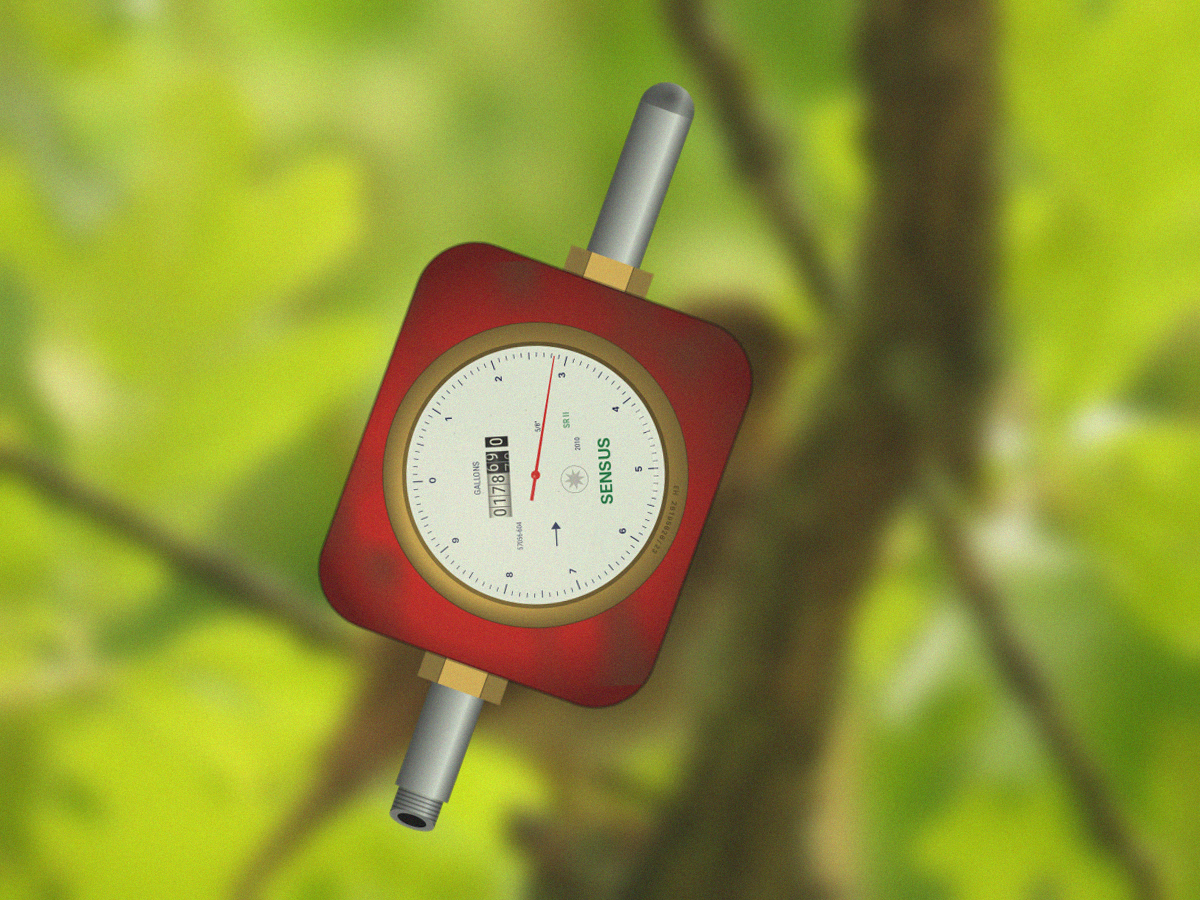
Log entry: 178692.8 gal
